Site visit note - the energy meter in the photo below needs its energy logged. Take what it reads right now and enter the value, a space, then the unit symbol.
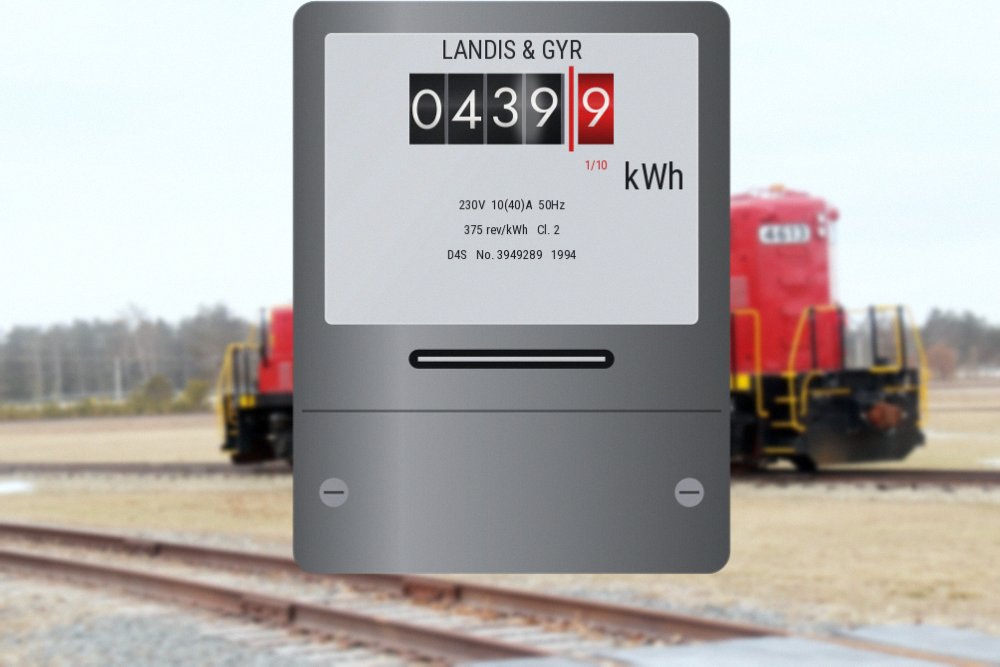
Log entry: 439.9 kWh
